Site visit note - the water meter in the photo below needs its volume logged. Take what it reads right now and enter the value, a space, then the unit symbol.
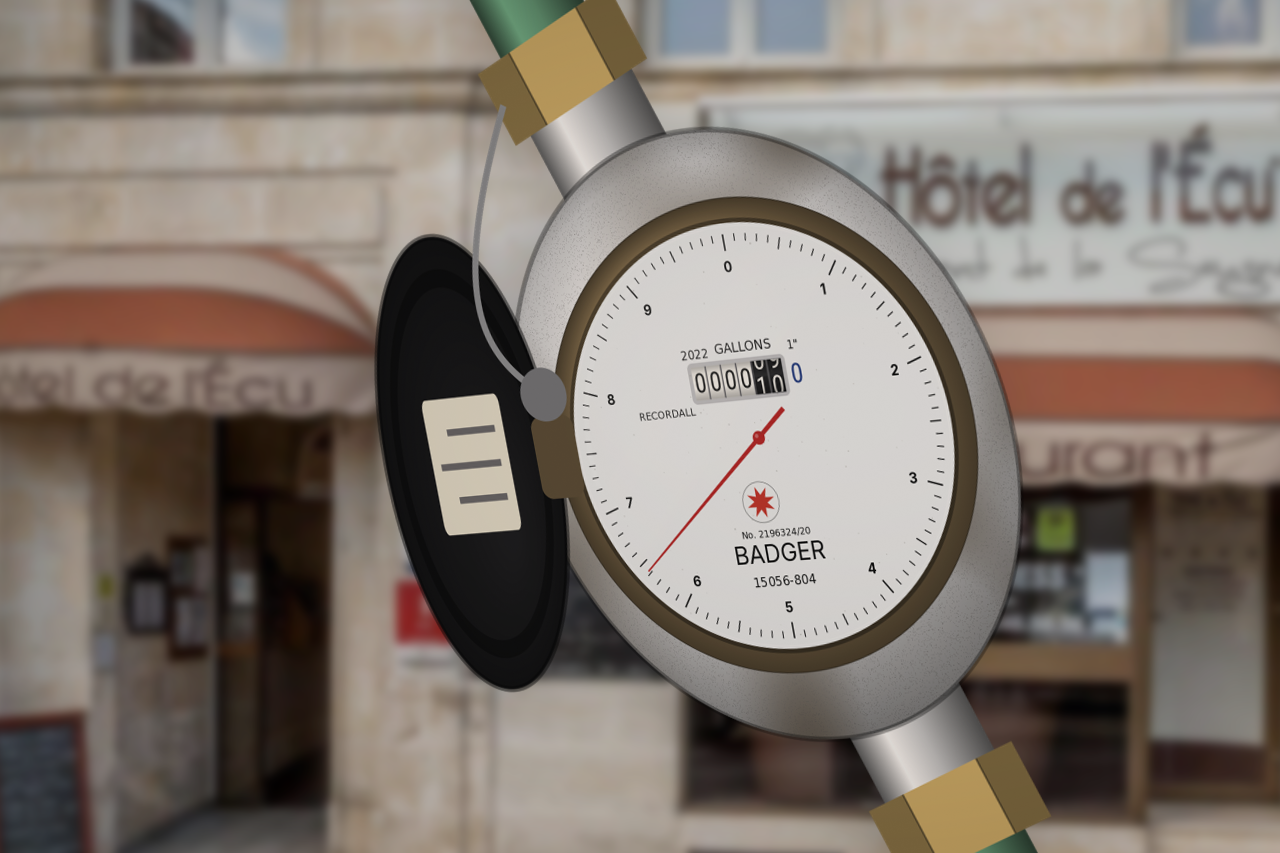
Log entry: 96.4 gal
